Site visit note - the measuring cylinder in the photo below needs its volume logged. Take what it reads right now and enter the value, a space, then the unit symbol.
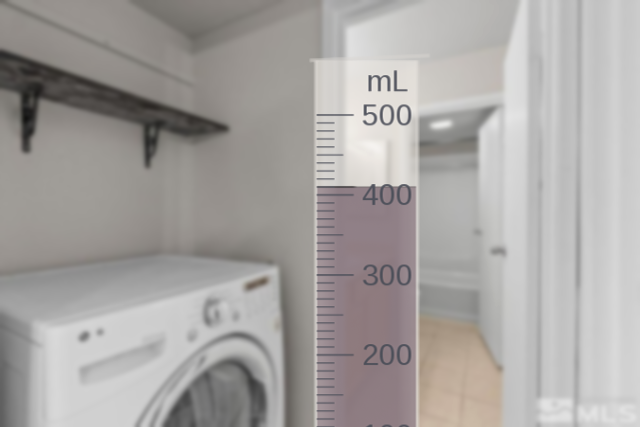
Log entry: 410 mL
